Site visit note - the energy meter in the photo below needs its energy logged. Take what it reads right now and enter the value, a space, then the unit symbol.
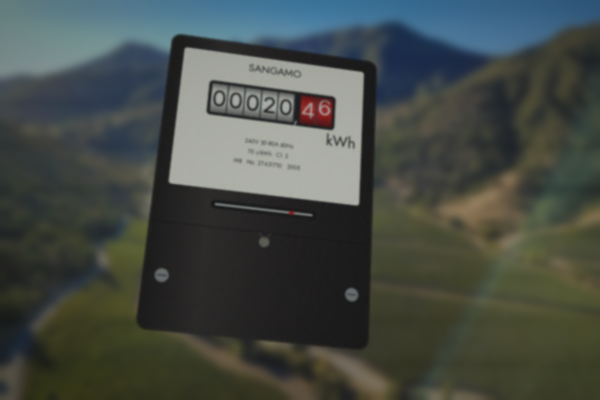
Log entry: 20.46 kWh
